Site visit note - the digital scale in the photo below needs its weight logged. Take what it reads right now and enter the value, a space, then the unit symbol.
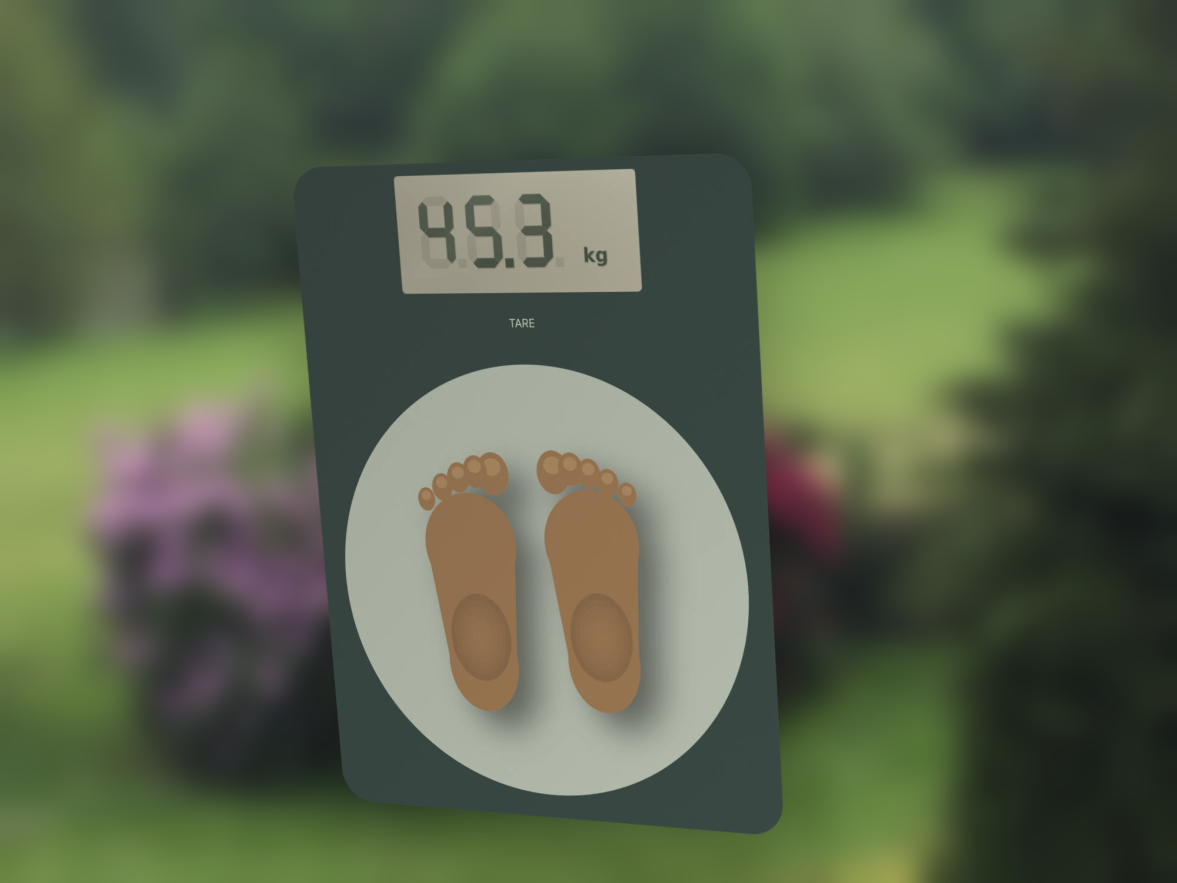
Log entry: 45.3 kg
